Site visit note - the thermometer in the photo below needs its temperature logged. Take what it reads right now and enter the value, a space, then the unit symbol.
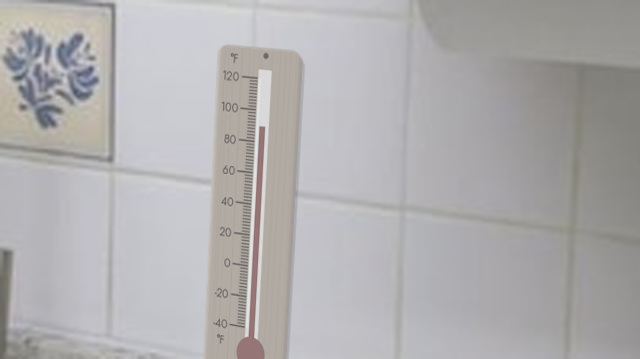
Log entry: 90 °F
